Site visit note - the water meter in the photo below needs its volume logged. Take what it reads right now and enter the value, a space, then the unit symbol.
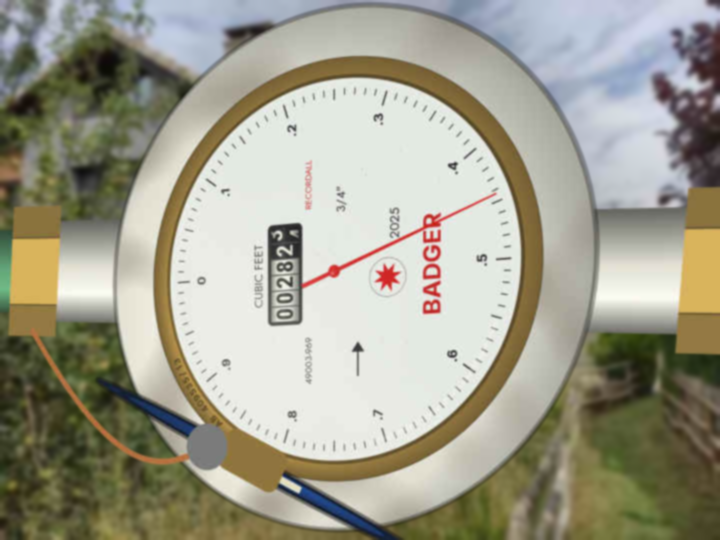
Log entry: 2823.44 ft³
